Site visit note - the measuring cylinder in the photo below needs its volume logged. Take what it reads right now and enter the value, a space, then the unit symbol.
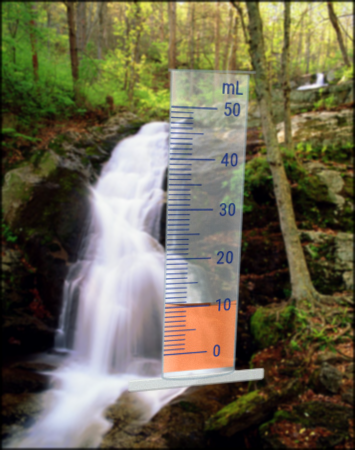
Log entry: 10 mL
